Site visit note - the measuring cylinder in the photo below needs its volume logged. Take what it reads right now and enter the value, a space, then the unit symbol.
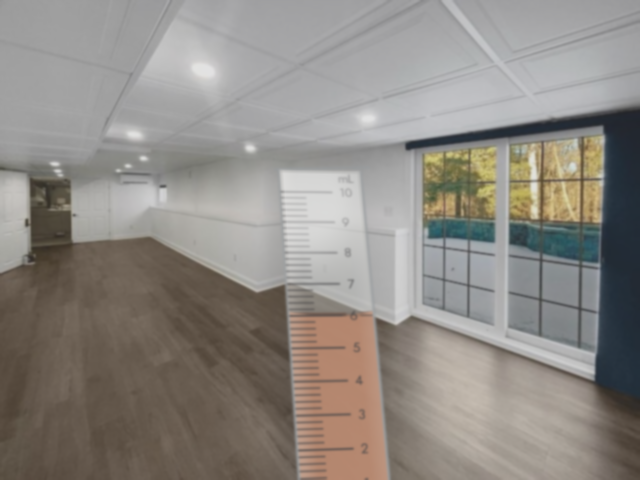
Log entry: 6 mL
